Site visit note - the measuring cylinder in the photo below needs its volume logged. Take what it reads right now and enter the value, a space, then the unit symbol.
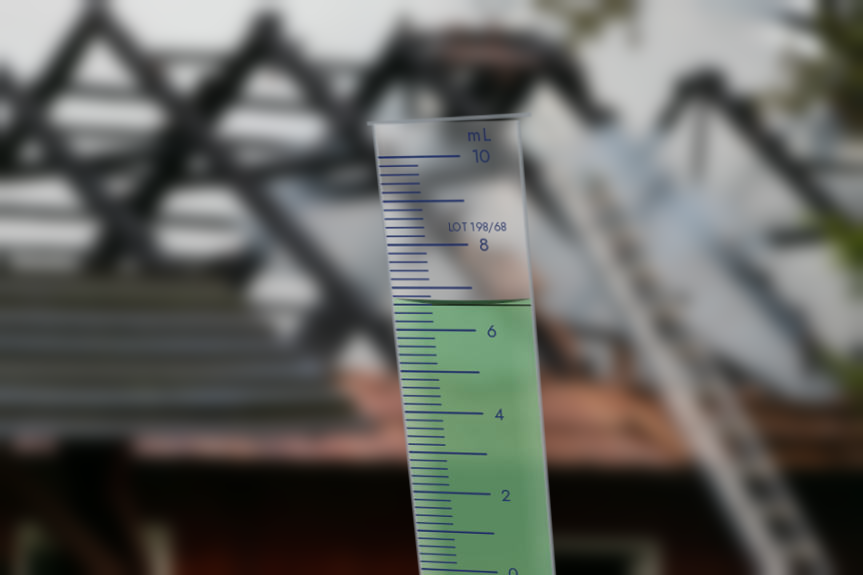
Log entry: 6.6 mL
